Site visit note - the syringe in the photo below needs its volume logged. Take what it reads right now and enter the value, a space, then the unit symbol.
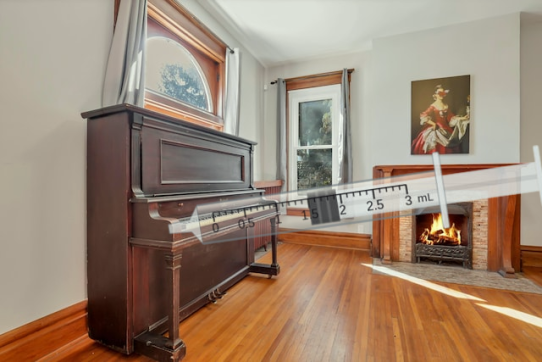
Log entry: 1.5 mL
